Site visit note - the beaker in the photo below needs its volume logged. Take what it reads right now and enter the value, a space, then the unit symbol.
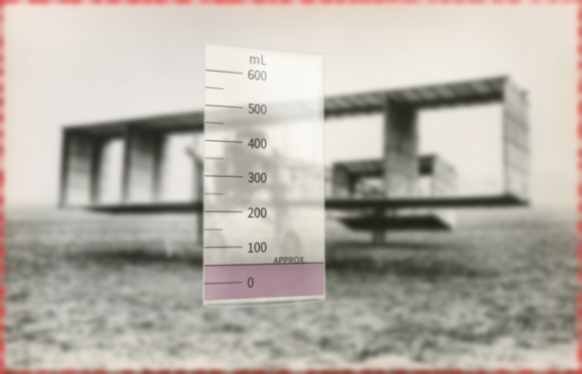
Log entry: 50 mL
